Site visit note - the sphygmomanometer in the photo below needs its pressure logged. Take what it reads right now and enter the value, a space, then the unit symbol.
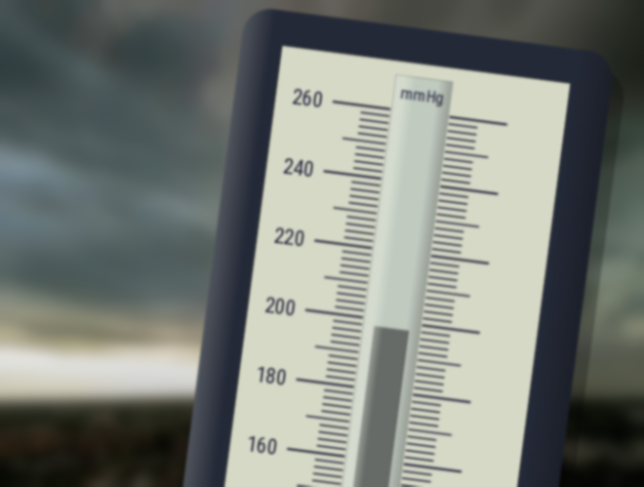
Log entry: 198 mmHg
